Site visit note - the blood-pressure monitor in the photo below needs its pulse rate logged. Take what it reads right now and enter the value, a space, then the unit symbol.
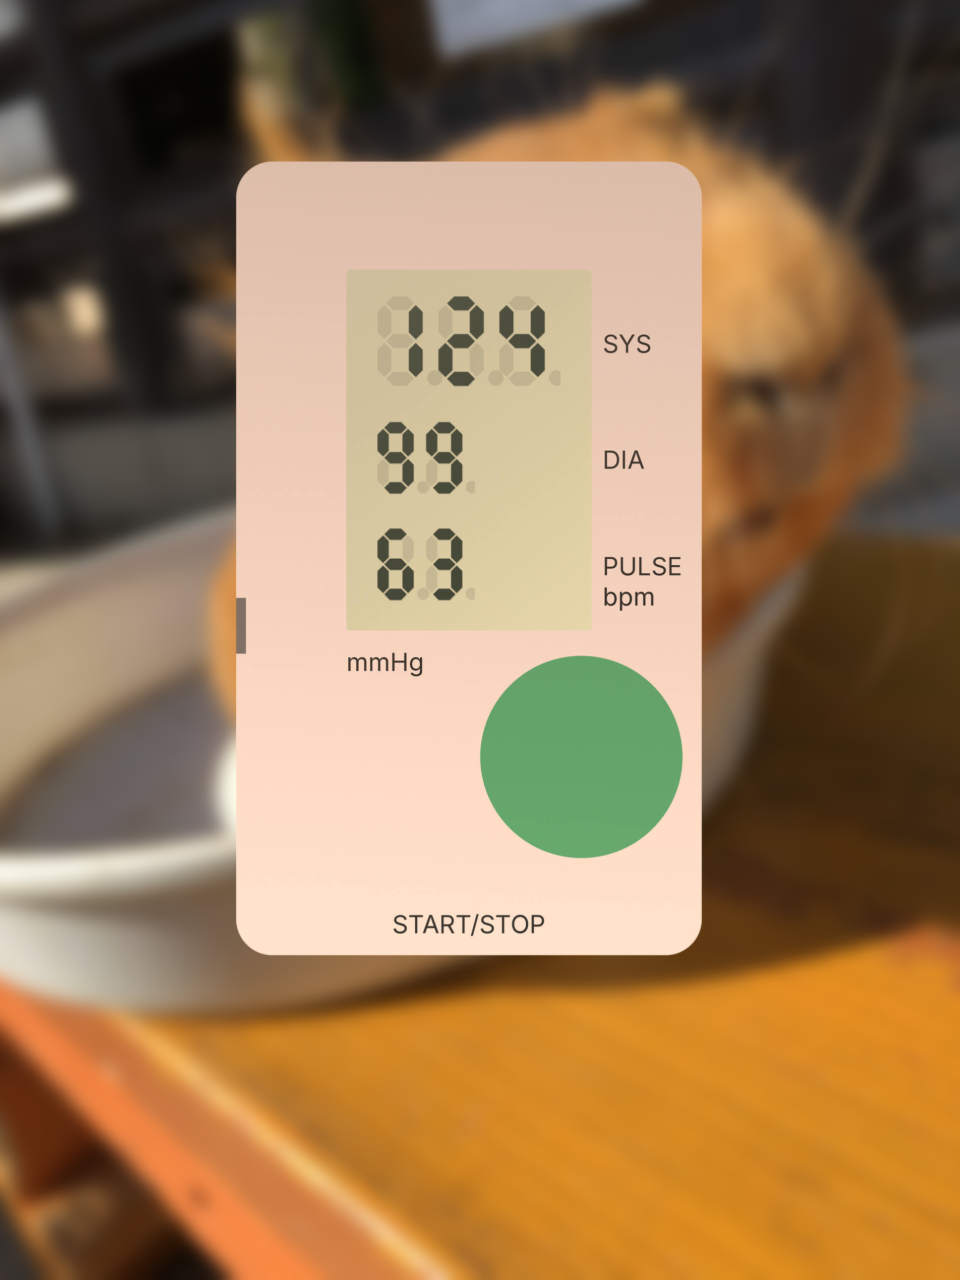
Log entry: 63 bpm
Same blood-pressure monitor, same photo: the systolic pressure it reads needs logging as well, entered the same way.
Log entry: 124 mmHg
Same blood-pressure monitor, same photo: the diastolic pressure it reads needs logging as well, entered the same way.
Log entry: 99 mmHg
